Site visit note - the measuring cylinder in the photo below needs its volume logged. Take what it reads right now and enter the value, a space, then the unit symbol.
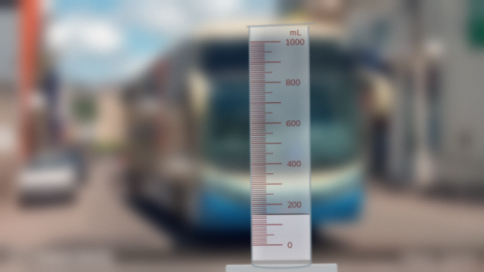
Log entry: 150 mL
